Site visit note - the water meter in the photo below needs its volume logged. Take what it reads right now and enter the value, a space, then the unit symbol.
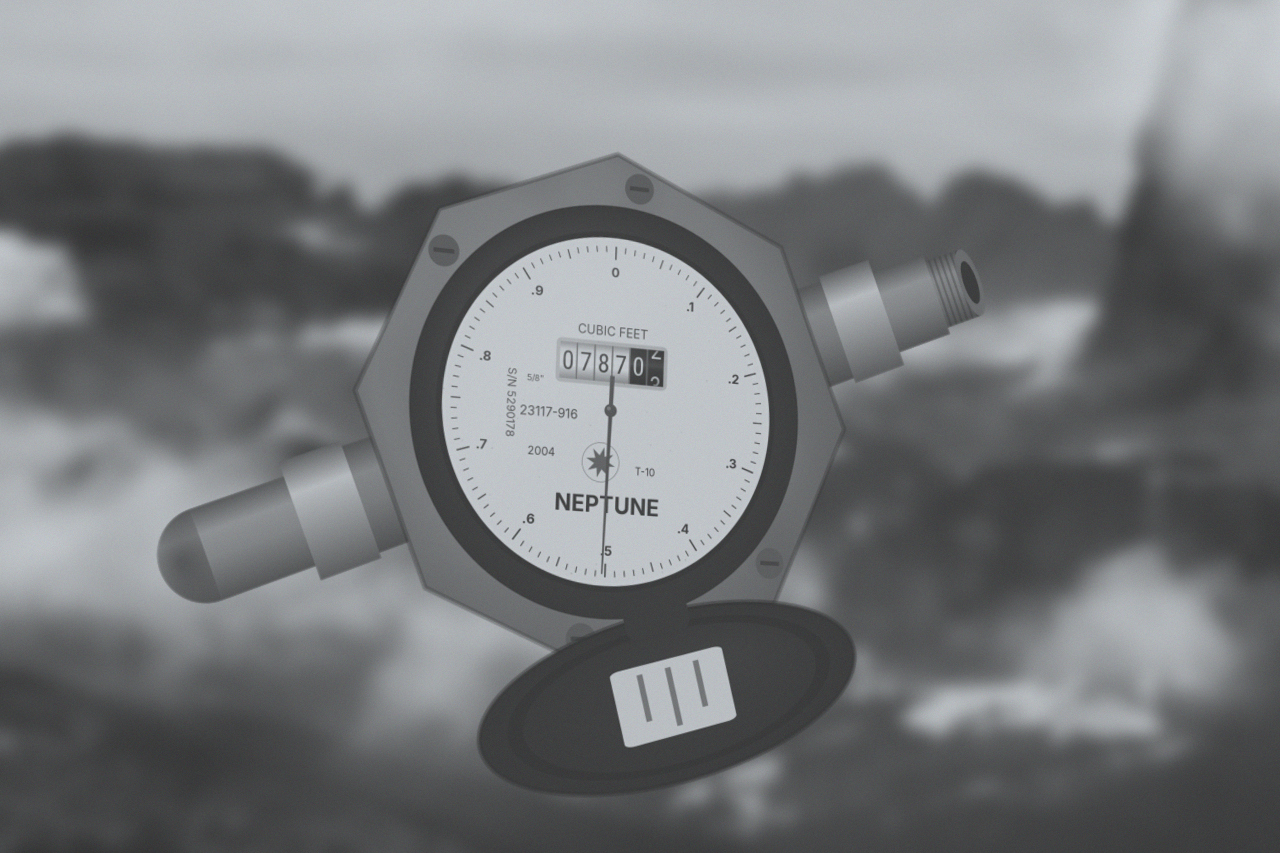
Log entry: 78702.50 ft³
